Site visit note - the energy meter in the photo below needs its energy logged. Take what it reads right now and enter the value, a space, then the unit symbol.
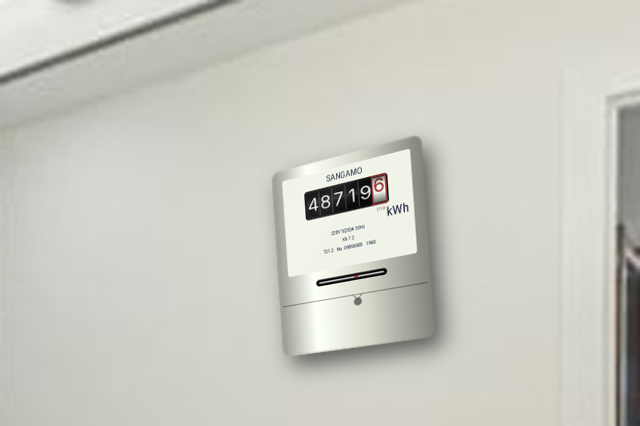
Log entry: 48719.6 kWh
